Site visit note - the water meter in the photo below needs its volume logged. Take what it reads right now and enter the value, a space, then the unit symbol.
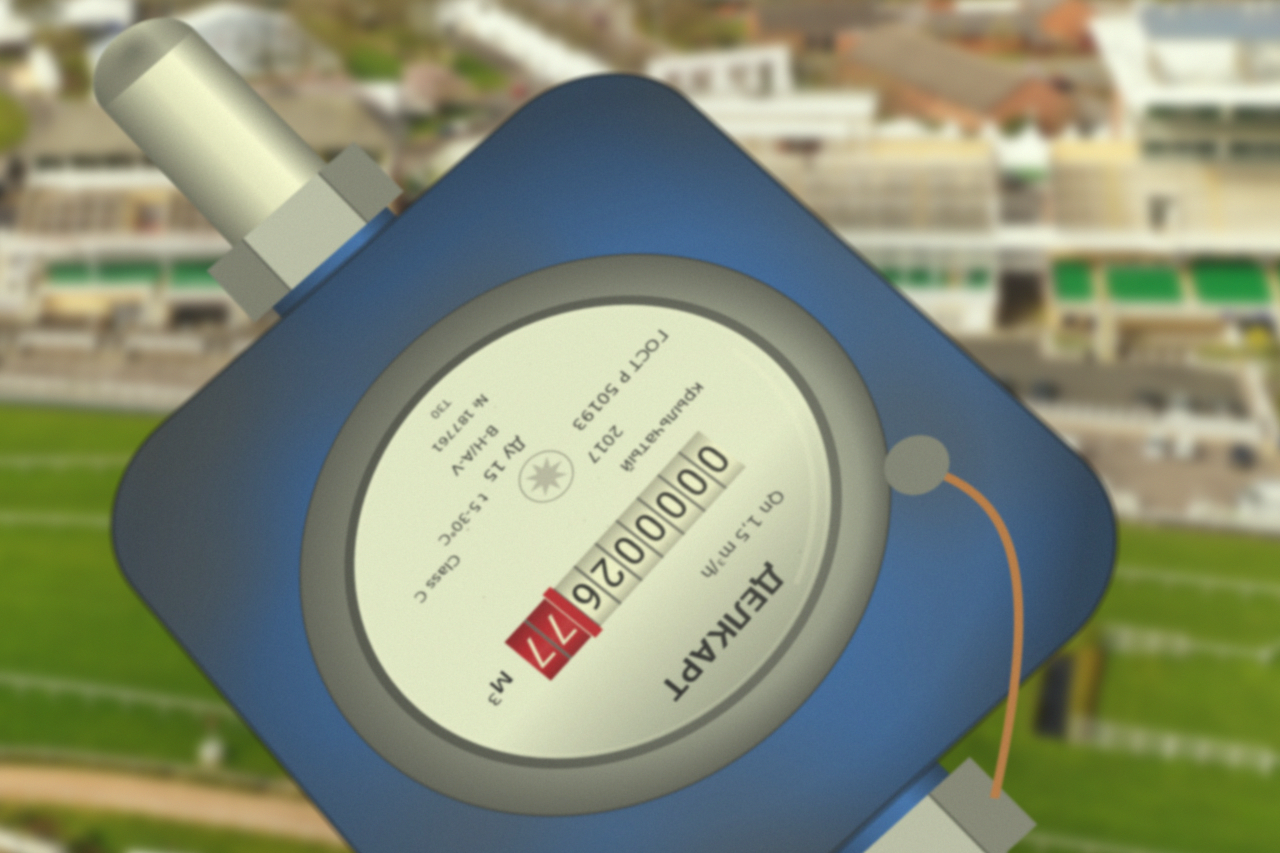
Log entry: 26.77 m³
